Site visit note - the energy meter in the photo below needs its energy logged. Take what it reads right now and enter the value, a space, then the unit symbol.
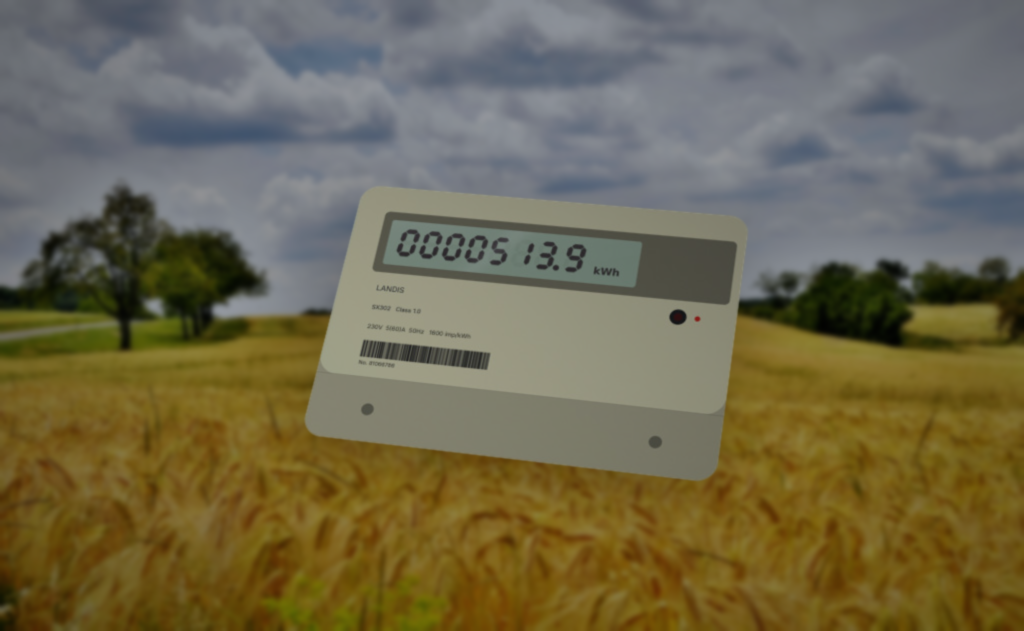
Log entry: 513.9 kWh
